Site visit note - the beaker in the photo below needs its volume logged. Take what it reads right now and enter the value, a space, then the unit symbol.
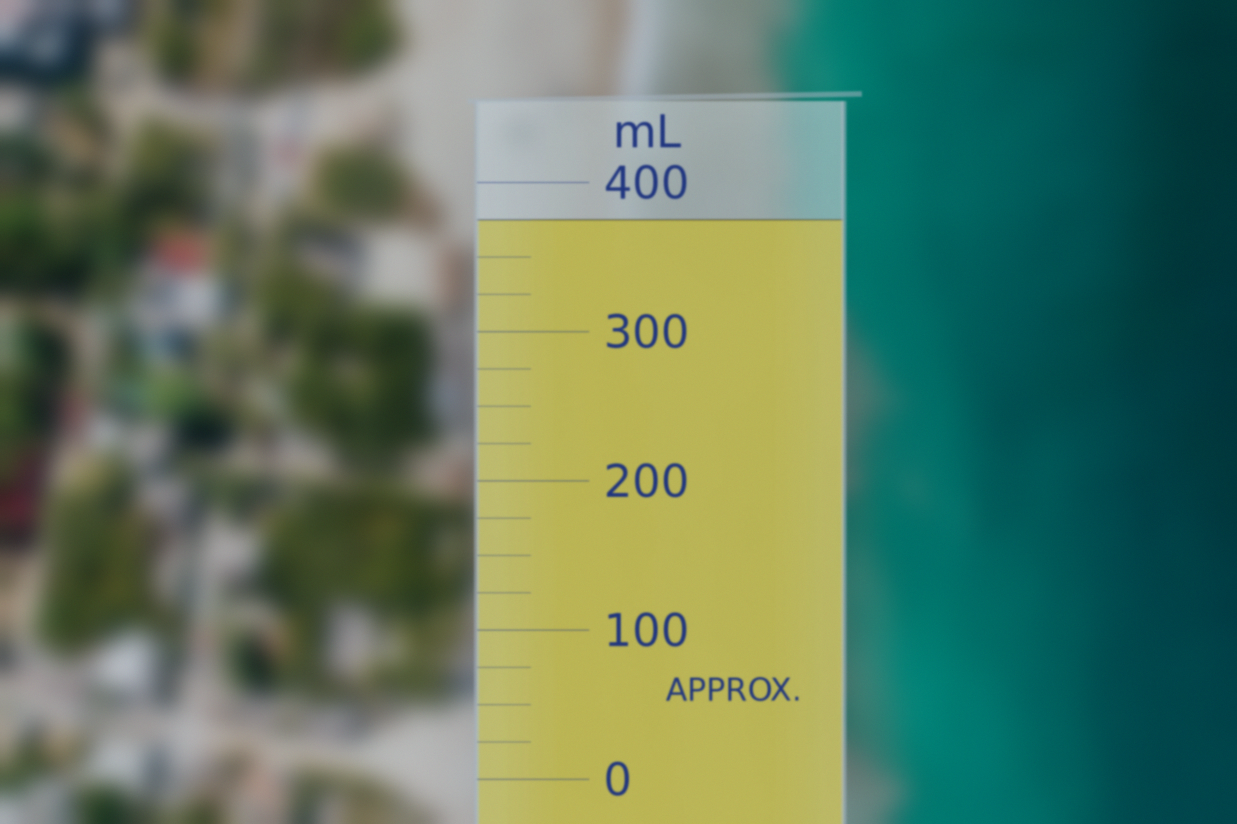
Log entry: 375 mL
